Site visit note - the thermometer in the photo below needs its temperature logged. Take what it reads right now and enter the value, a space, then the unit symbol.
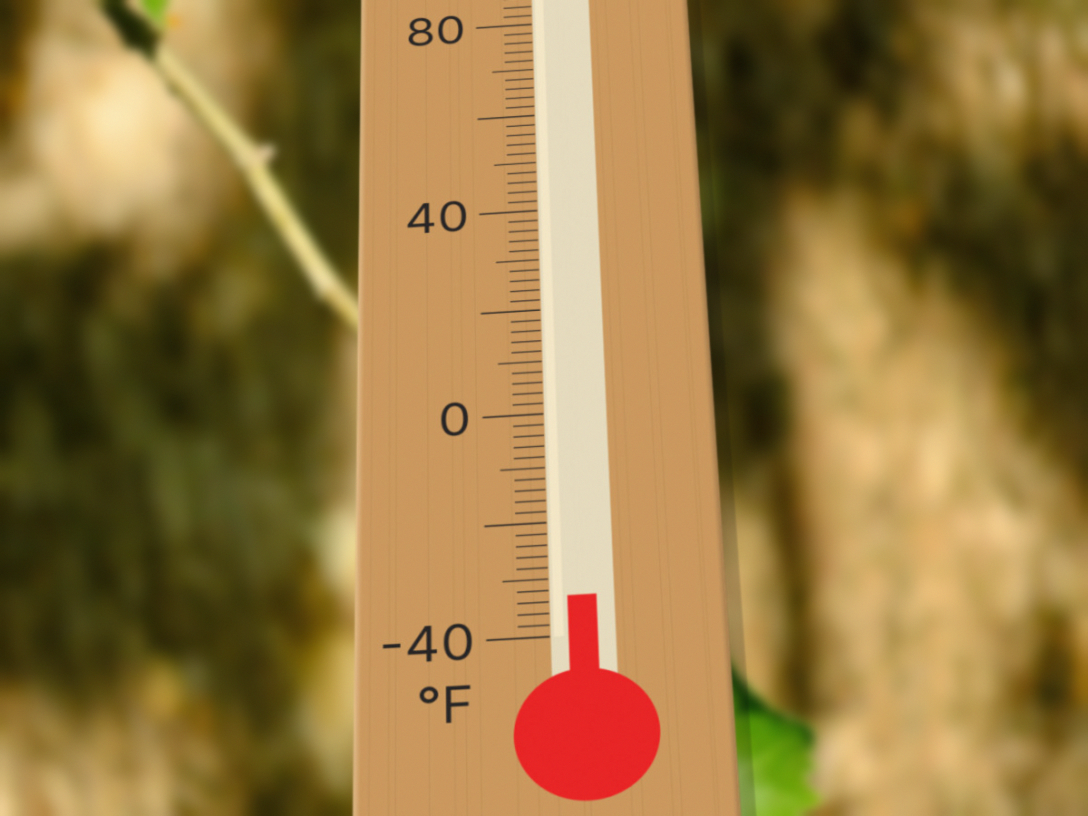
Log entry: -33 °F
